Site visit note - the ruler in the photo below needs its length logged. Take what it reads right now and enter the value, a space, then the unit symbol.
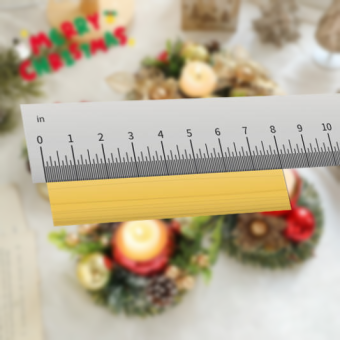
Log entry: 8 in
